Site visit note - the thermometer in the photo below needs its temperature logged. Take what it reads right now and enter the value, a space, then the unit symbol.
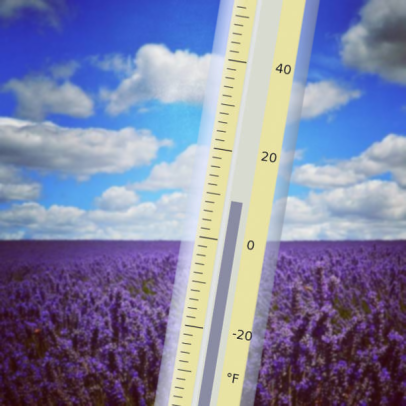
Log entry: 9 °F
